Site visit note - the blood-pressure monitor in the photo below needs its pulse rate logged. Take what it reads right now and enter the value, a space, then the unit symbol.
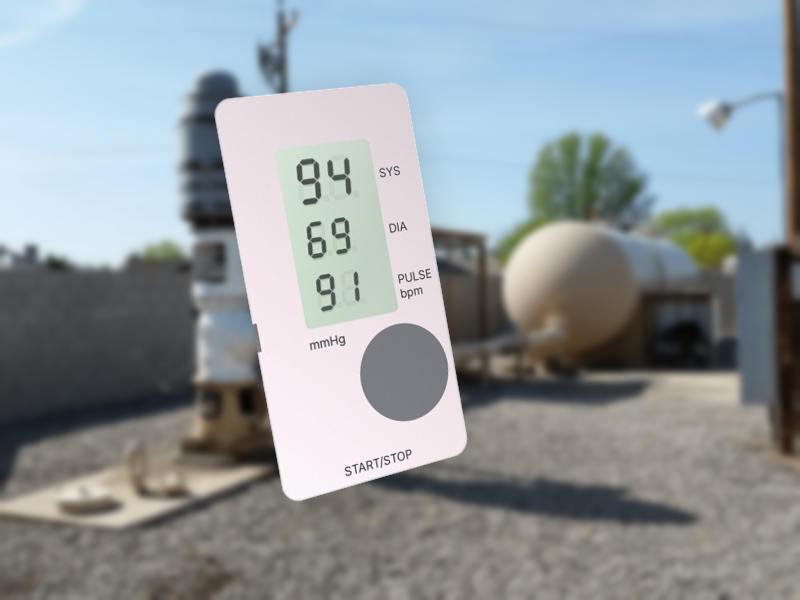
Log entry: 91 bpm
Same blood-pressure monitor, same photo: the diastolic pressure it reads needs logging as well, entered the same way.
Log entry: 69 mmHg
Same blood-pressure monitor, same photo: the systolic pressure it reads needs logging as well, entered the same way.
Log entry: 94 mmHg
